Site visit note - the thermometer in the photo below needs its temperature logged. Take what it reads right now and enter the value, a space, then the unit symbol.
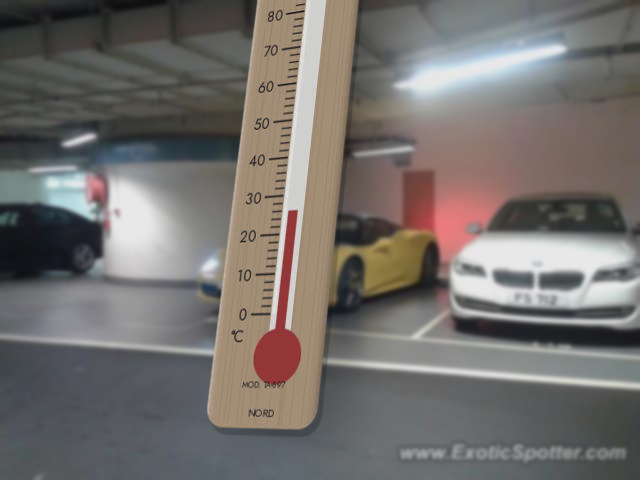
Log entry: 26 °C
